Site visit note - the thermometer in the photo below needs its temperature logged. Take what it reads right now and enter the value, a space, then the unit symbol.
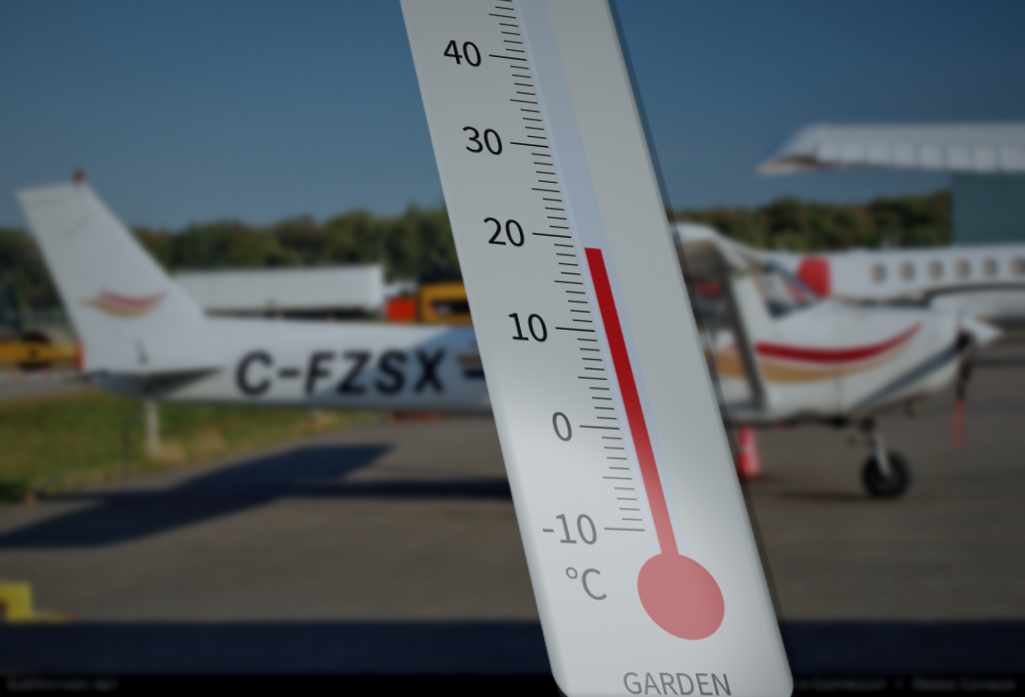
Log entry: 19 °C
